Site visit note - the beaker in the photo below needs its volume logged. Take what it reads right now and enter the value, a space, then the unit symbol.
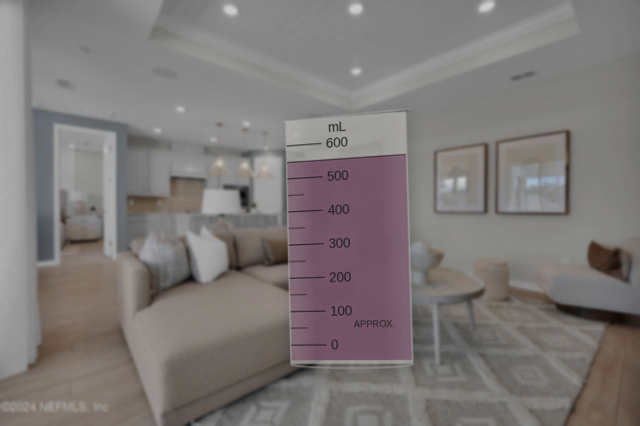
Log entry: 550 mL
